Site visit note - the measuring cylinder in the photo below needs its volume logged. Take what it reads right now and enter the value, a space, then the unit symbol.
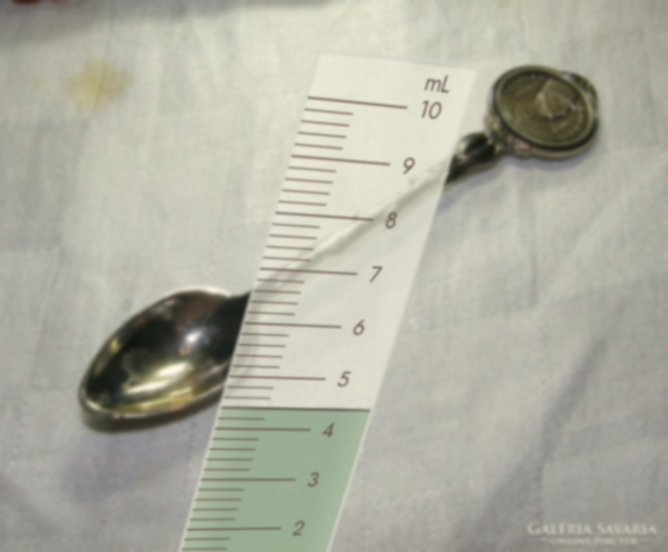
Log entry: 4.4 mL
